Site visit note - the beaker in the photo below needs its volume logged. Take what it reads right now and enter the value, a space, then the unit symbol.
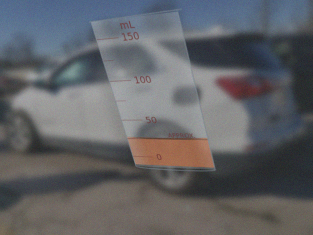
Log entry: 25 mL
